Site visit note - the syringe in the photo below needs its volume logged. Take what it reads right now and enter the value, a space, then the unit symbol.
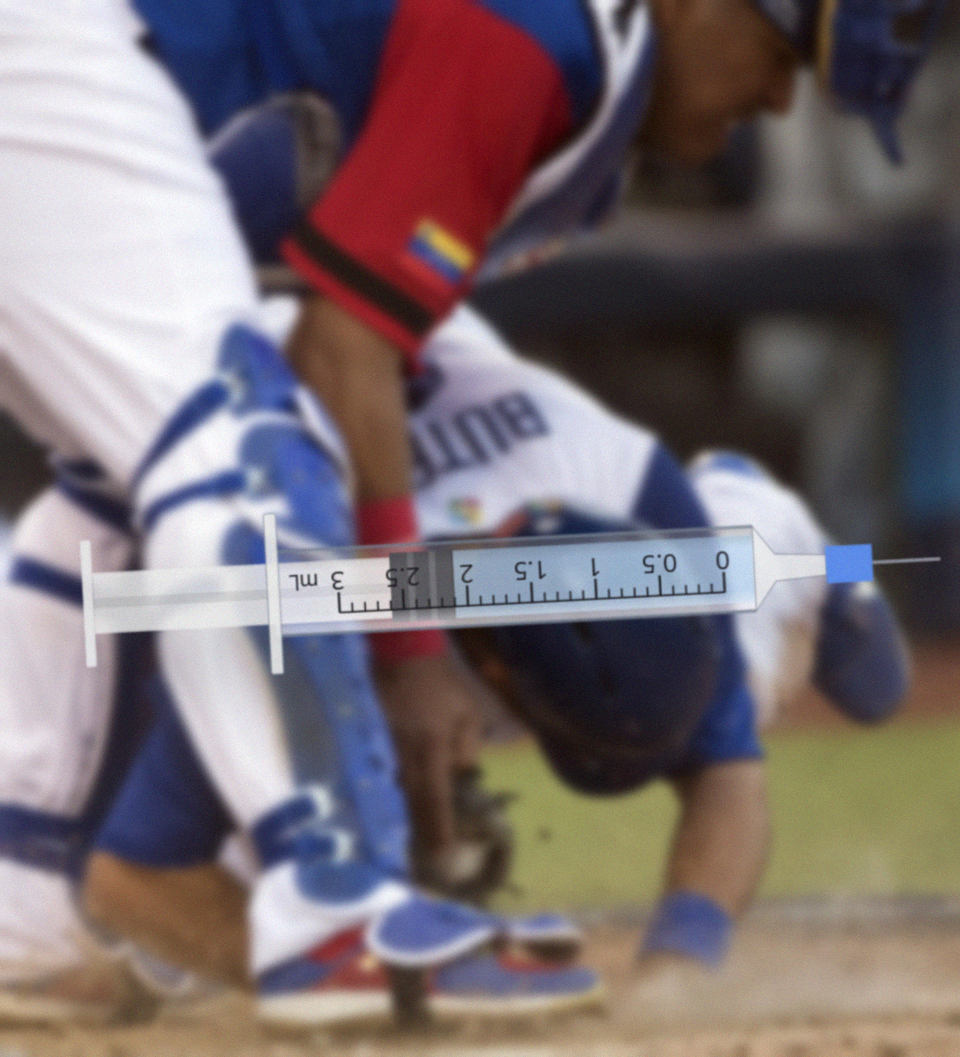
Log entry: 2.1 mL
